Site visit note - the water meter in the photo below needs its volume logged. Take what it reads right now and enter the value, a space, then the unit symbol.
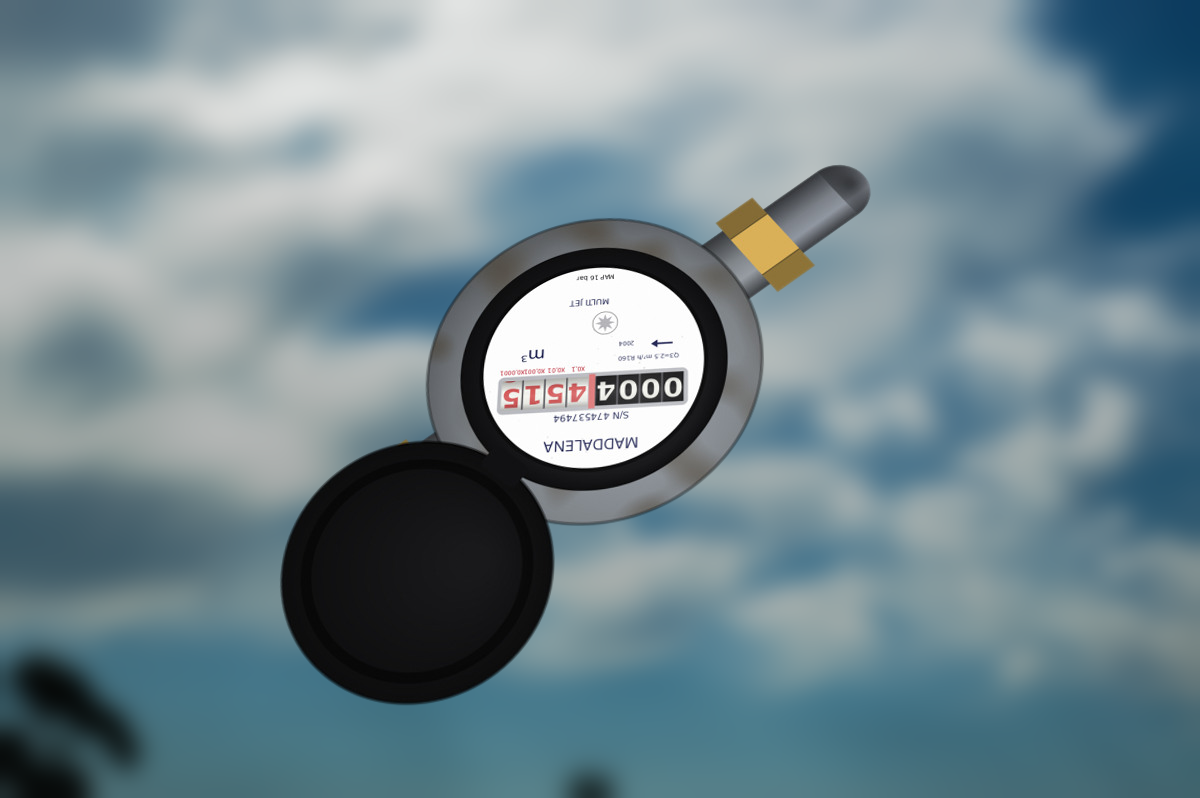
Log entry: 4.4515 m³
